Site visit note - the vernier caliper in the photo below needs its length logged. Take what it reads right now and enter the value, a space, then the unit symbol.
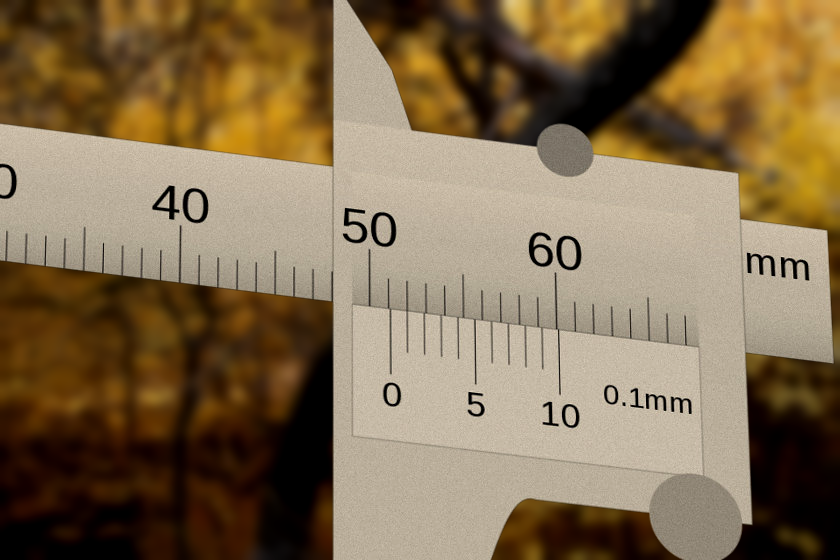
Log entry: 51.1 mm
